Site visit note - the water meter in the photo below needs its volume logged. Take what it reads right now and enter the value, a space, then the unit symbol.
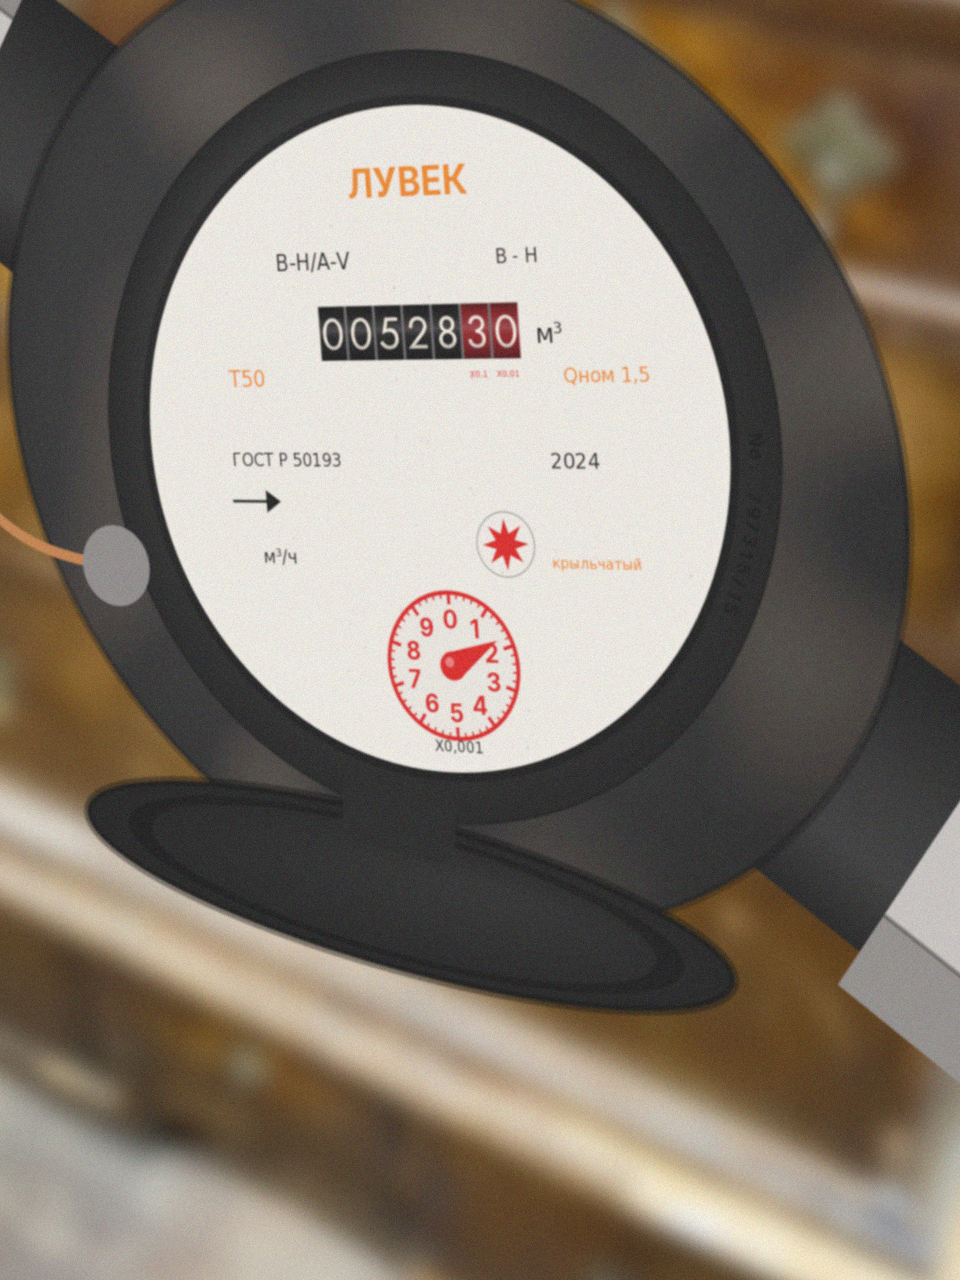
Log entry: 528.301 m³
